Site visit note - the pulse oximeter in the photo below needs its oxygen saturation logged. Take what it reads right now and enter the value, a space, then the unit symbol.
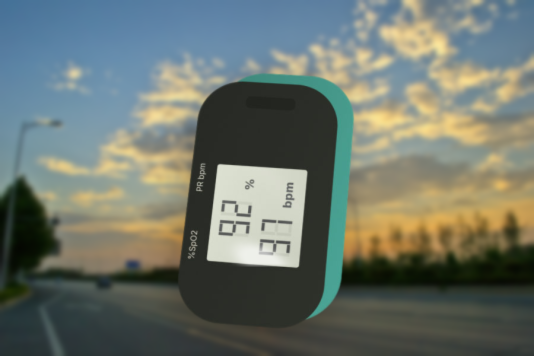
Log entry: 92 %
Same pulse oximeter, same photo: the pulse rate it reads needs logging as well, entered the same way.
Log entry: 97 bpm
